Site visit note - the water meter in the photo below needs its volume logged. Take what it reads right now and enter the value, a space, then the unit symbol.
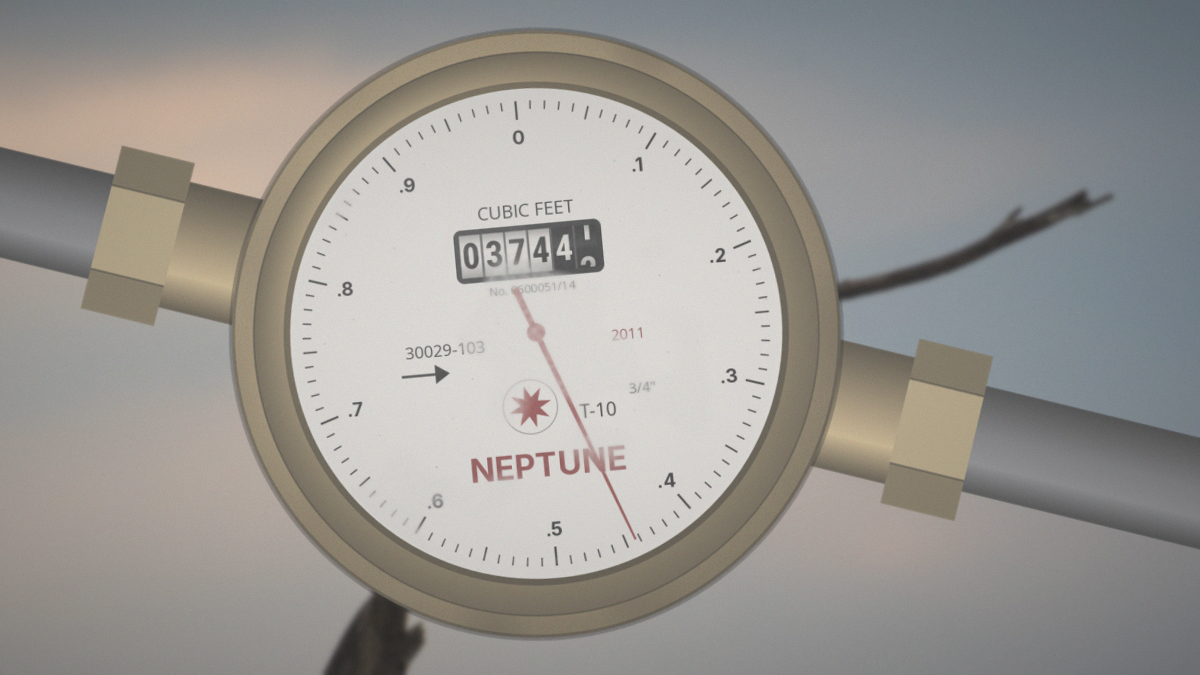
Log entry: 37441.44 ft³
